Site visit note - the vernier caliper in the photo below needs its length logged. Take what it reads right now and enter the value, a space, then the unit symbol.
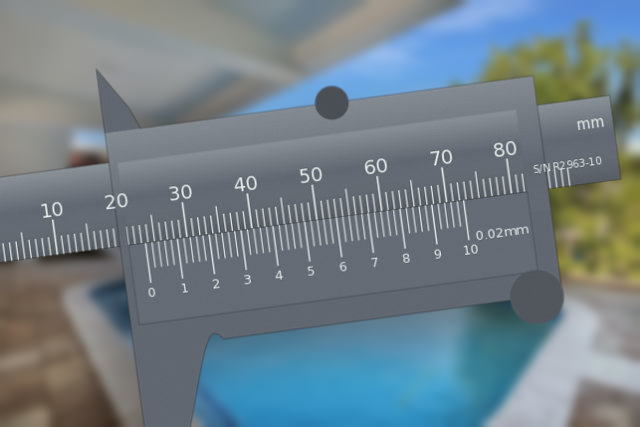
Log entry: 23.6 mm
